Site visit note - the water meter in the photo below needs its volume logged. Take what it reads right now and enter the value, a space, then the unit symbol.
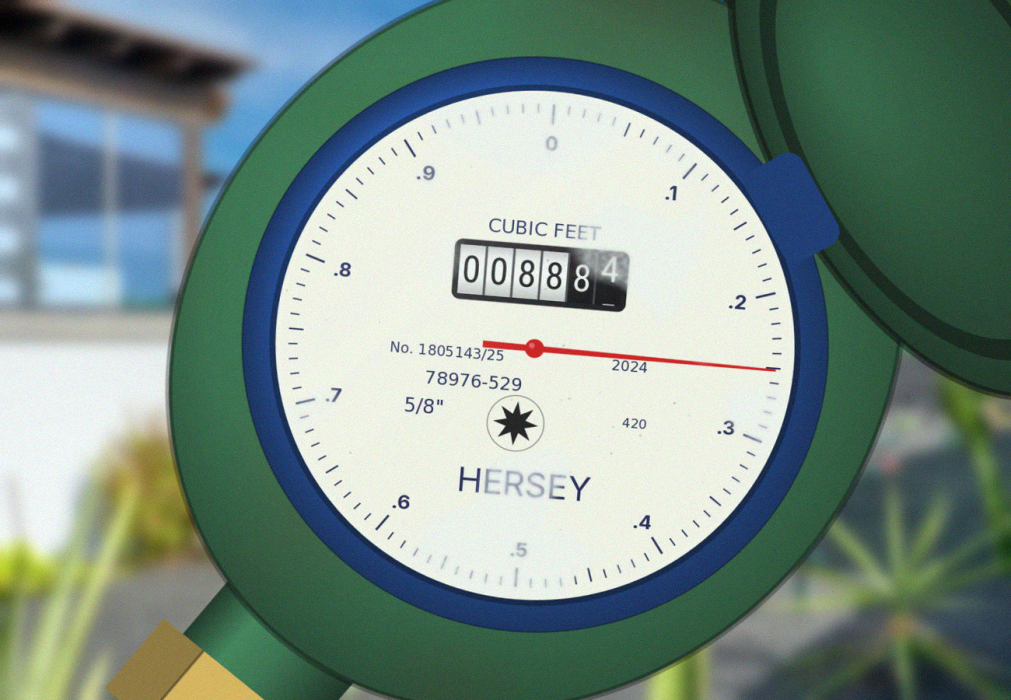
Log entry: 8884.25 ft³
